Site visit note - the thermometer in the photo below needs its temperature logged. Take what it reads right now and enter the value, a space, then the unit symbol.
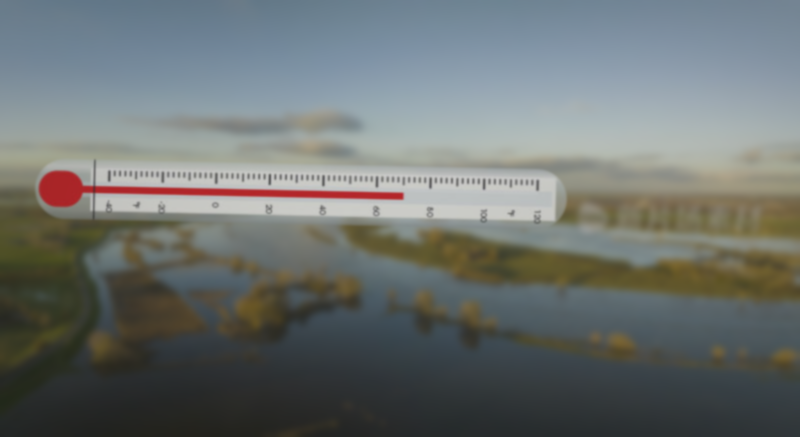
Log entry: 70 °F
